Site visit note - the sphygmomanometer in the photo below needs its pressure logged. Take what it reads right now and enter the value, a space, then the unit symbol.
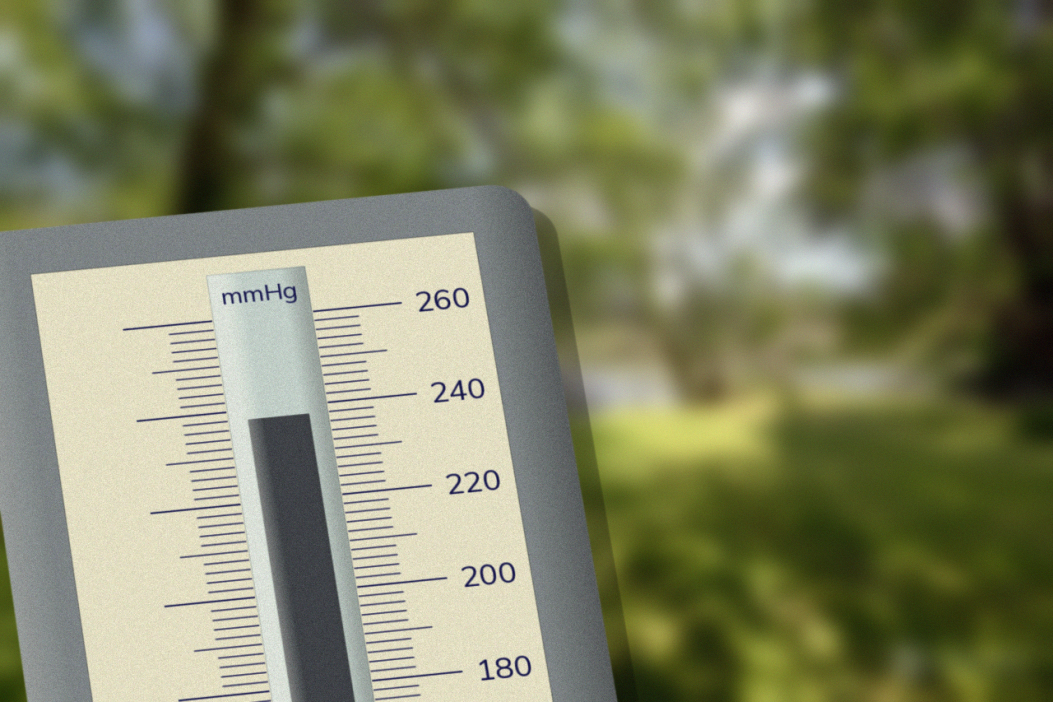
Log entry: 238 mmHg
